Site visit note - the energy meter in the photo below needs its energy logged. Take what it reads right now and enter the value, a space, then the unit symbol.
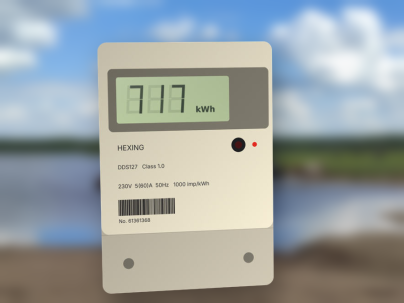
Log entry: 717 kWh
